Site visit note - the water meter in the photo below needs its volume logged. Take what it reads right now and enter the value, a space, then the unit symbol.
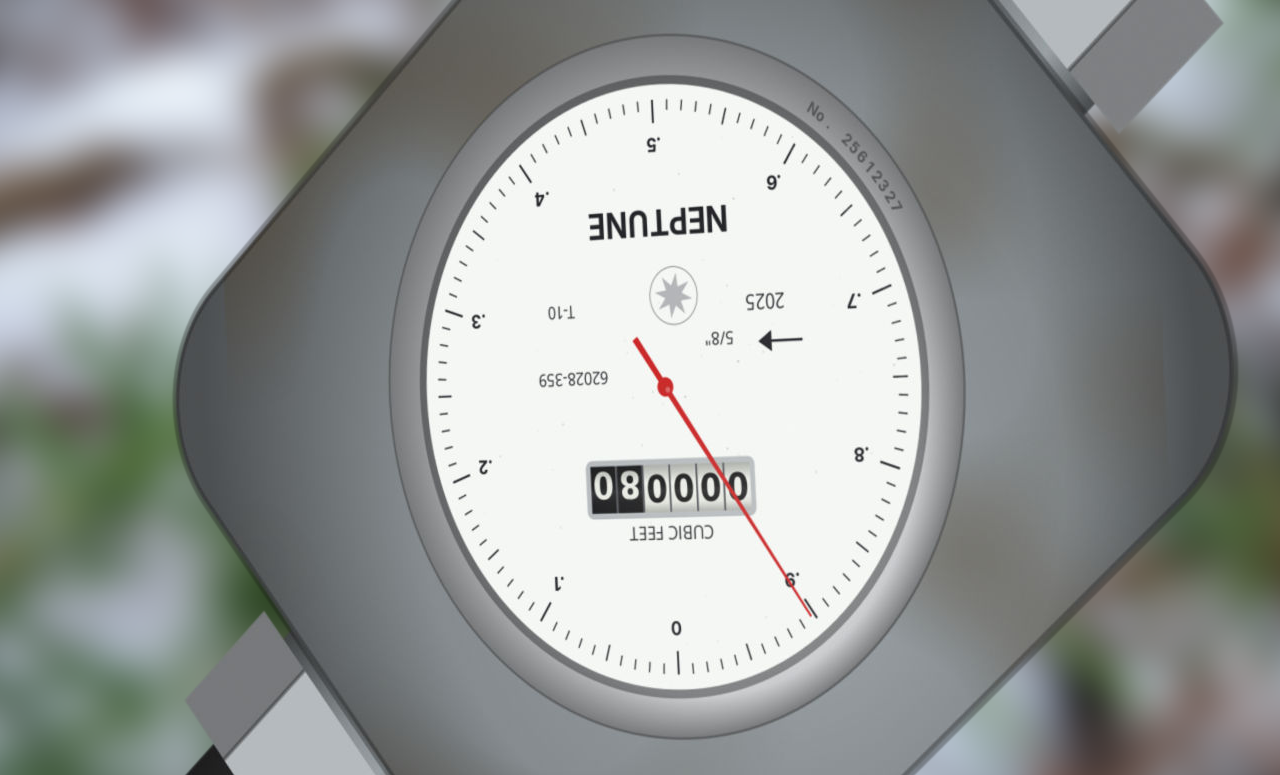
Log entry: 79.90 ft³
